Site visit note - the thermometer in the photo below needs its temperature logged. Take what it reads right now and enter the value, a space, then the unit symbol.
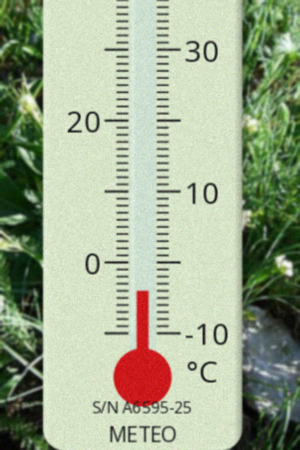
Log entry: -4 °C
